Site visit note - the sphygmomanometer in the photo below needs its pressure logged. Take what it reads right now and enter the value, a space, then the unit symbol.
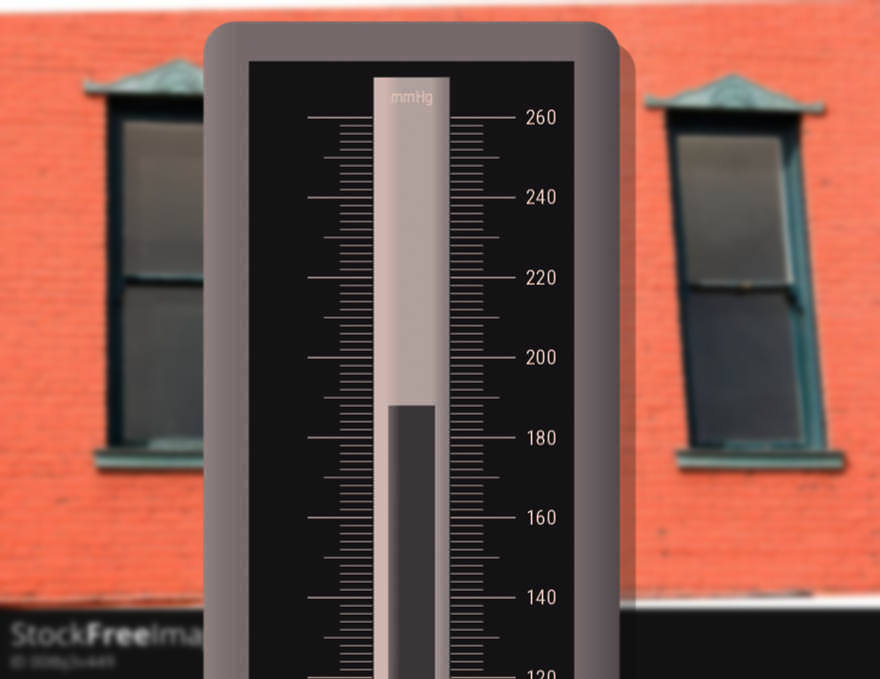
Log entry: 188 mmHg
